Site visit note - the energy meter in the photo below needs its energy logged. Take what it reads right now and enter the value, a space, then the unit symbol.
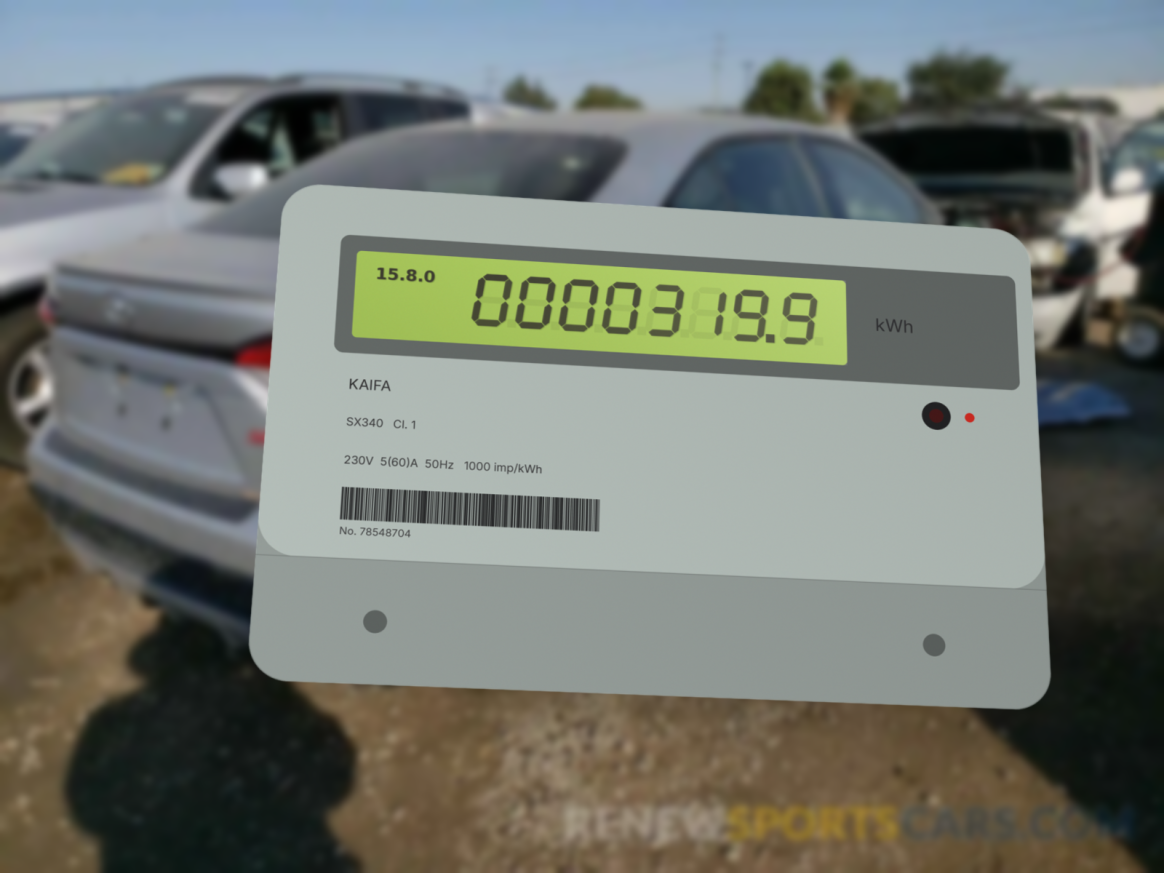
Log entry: 319.9 kWh
